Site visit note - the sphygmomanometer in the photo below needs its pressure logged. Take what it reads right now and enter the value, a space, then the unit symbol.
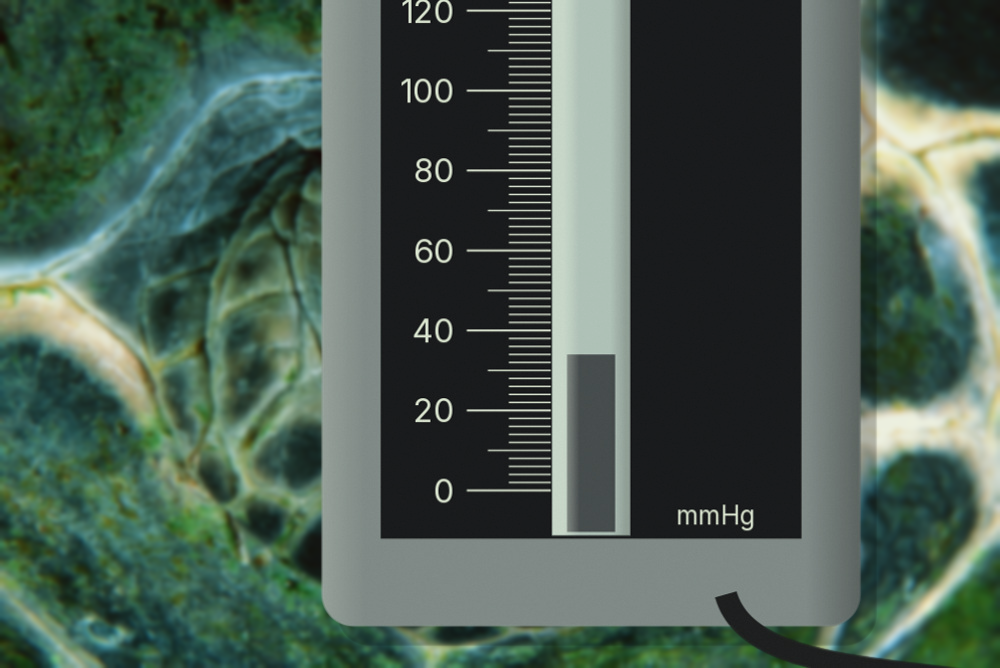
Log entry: 34 mmHg
